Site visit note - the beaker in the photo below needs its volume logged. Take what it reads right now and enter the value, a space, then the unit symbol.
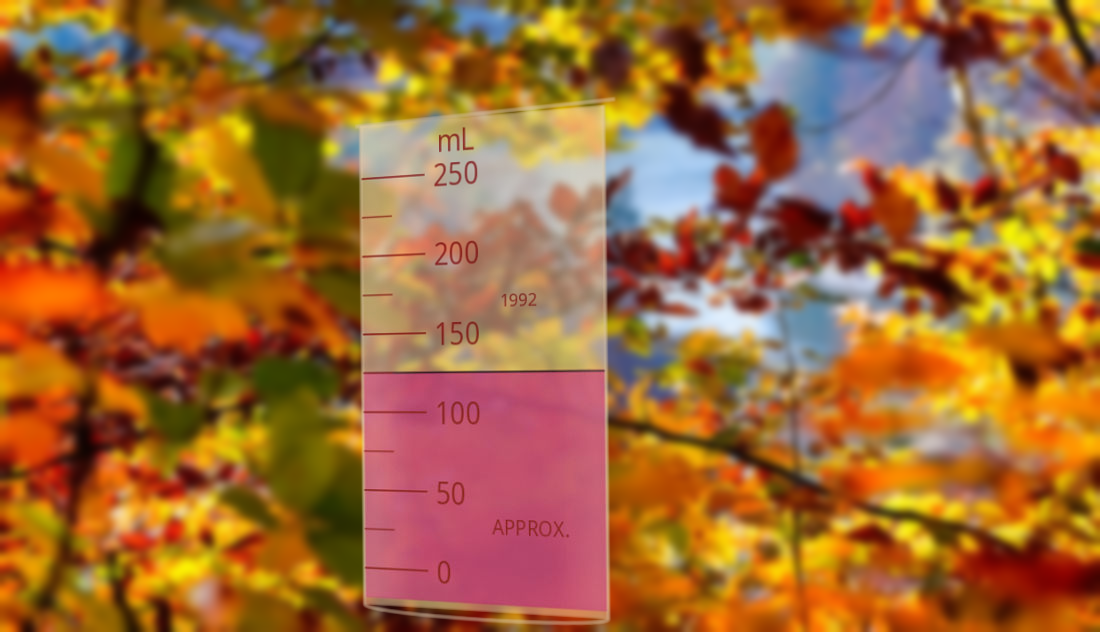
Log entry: 125 mL
